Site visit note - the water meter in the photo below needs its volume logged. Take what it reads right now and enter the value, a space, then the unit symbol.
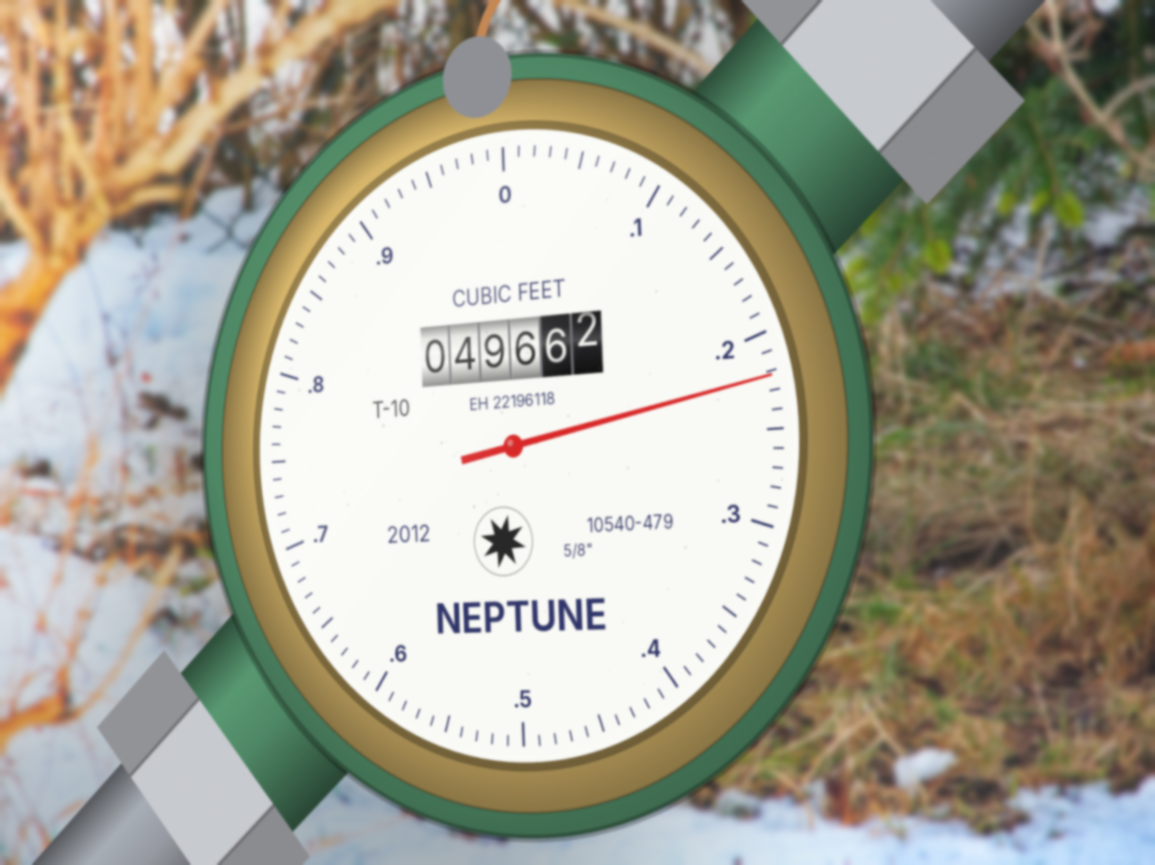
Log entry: 49662.22 ft³
